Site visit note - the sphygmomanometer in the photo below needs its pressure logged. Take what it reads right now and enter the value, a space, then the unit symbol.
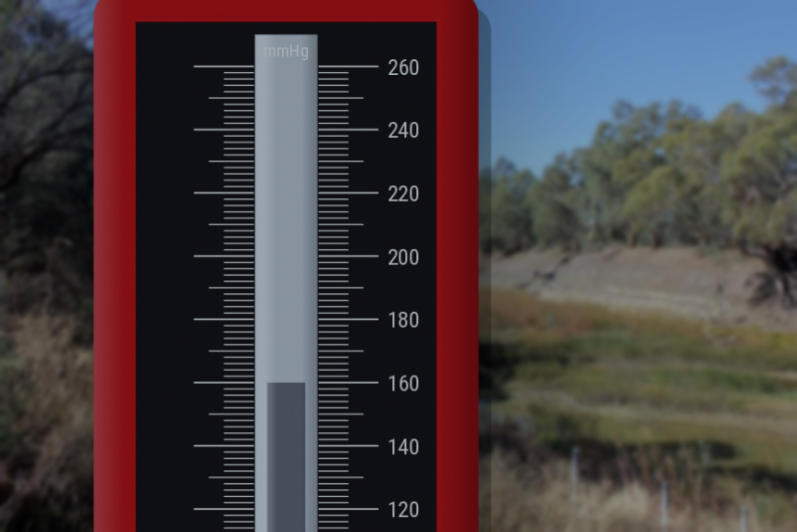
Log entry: 160 mmHg
